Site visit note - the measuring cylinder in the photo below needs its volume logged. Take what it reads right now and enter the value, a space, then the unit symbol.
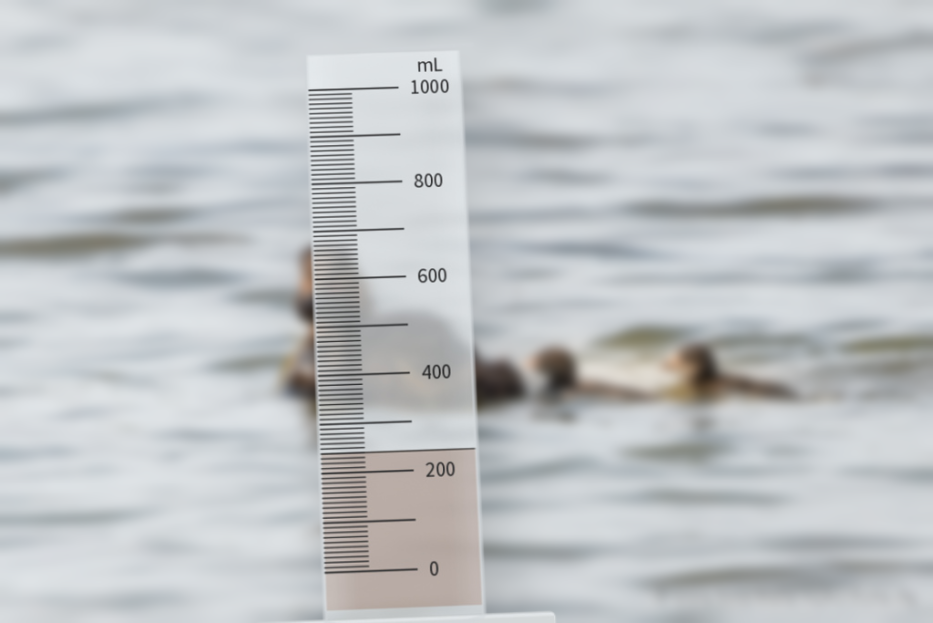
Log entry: 240 mL
